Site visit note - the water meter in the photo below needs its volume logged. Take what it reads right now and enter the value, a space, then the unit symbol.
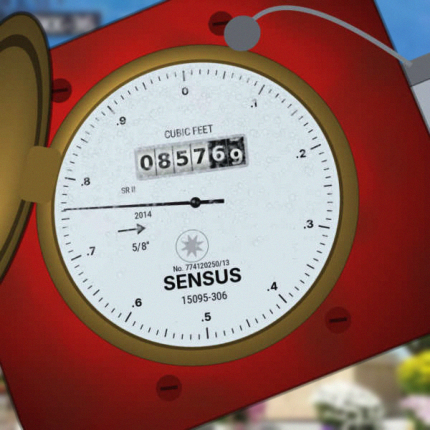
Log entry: 85768.76 ft³
